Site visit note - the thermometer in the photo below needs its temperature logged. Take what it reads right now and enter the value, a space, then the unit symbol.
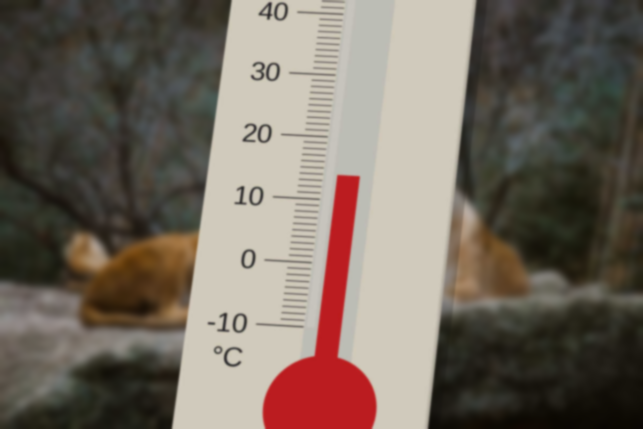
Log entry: 14 °C
